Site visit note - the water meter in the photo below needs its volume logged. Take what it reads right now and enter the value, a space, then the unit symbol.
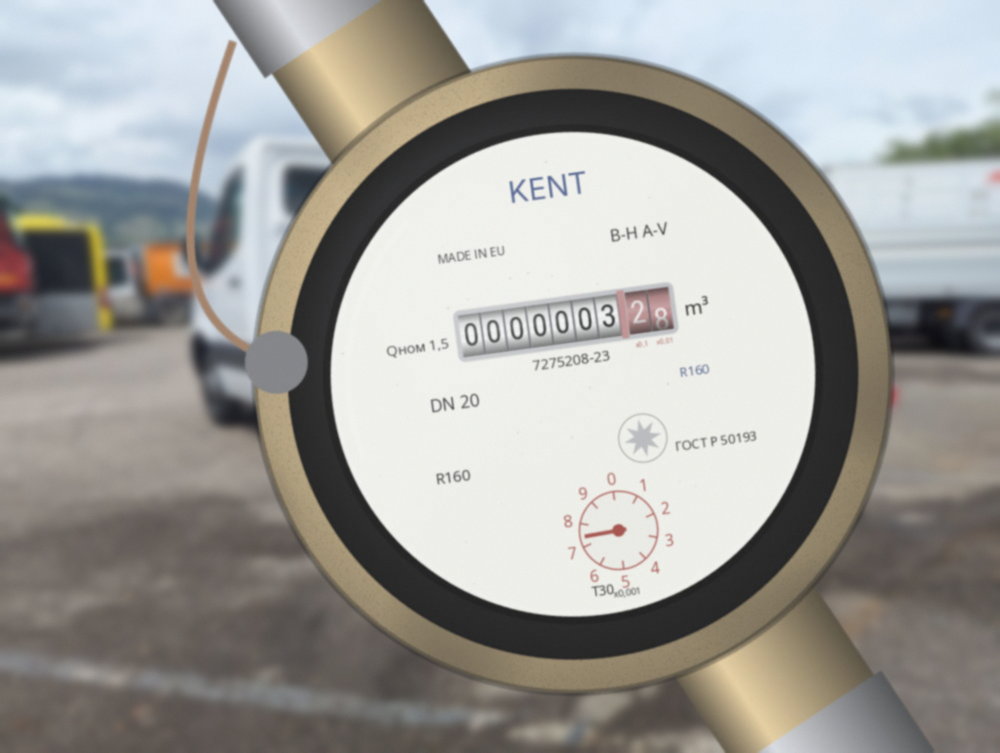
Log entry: 3.277 m³
